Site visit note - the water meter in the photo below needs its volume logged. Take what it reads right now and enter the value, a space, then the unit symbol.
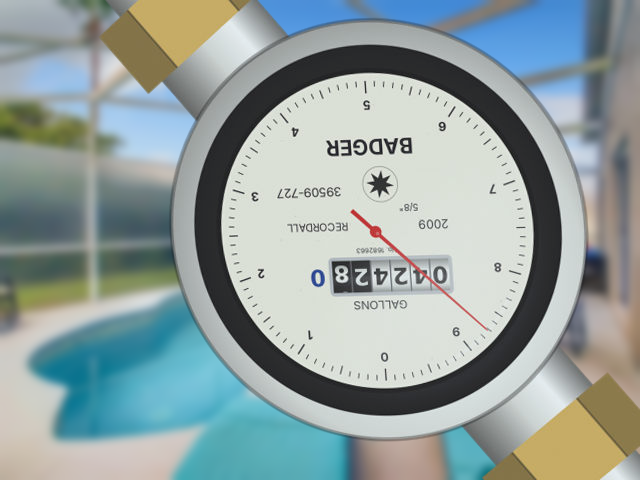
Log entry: 424278.7 gal
